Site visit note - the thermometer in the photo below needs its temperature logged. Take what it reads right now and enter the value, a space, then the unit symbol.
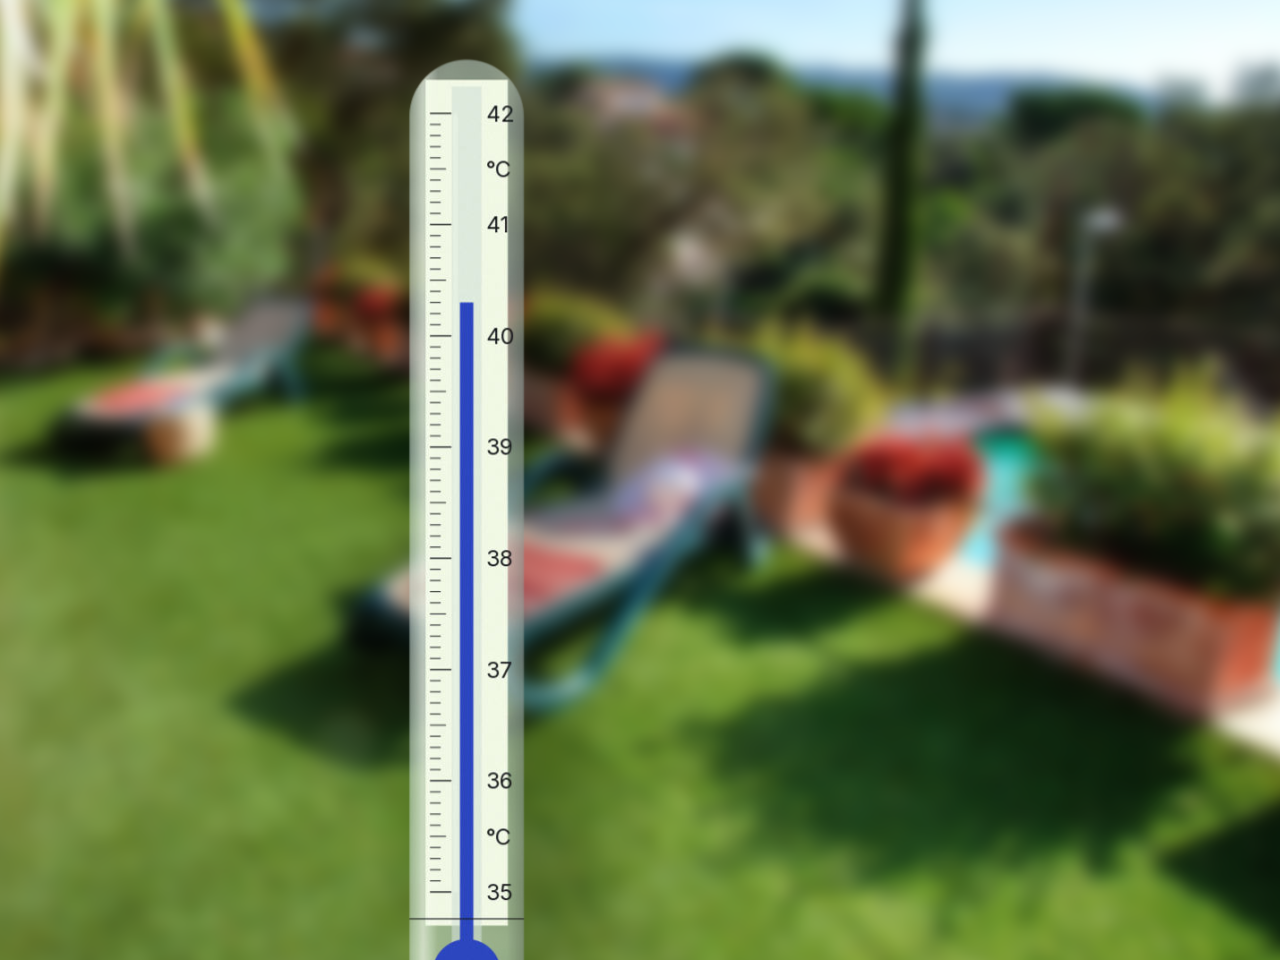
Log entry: 40.3 °C
